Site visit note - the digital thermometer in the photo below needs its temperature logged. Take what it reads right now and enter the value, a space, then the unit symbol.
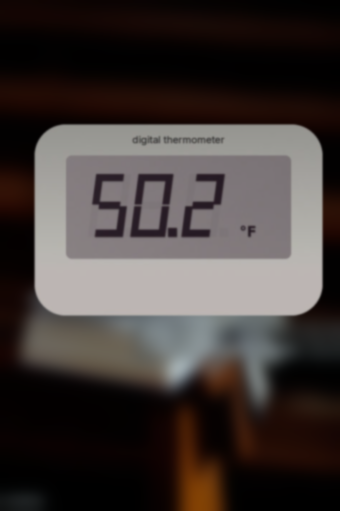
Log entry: 50.2 °F
